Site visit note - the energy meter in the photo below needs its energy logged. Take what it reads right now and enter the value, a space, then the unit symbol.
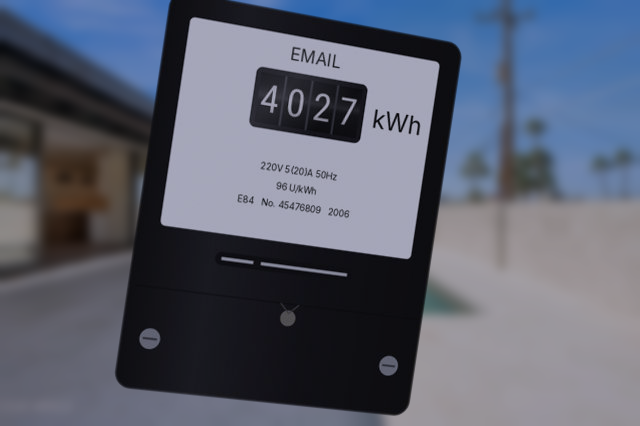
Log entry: 4027 kWh
